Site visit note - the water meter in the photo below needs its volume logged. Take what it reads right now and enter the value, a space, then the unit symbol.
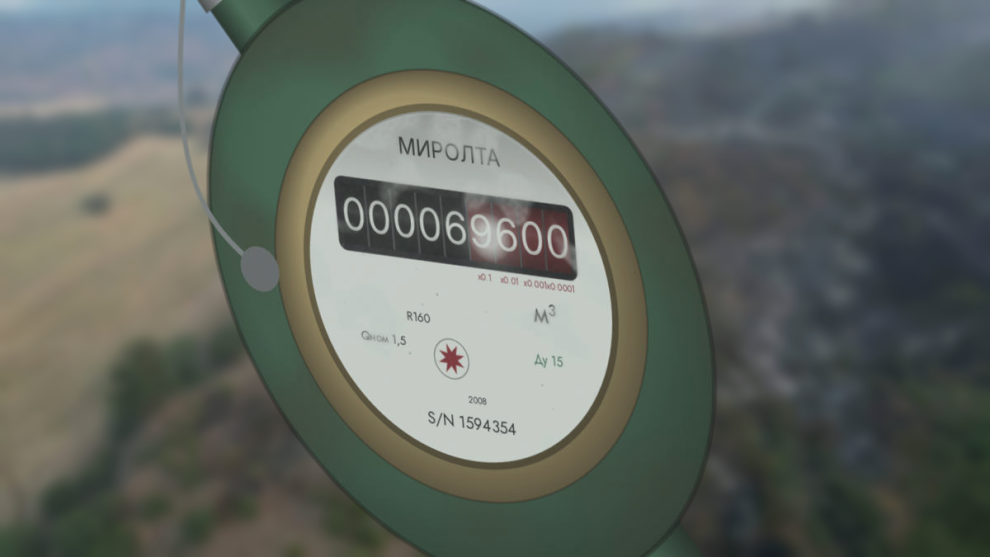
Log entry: 6.9600 m³
